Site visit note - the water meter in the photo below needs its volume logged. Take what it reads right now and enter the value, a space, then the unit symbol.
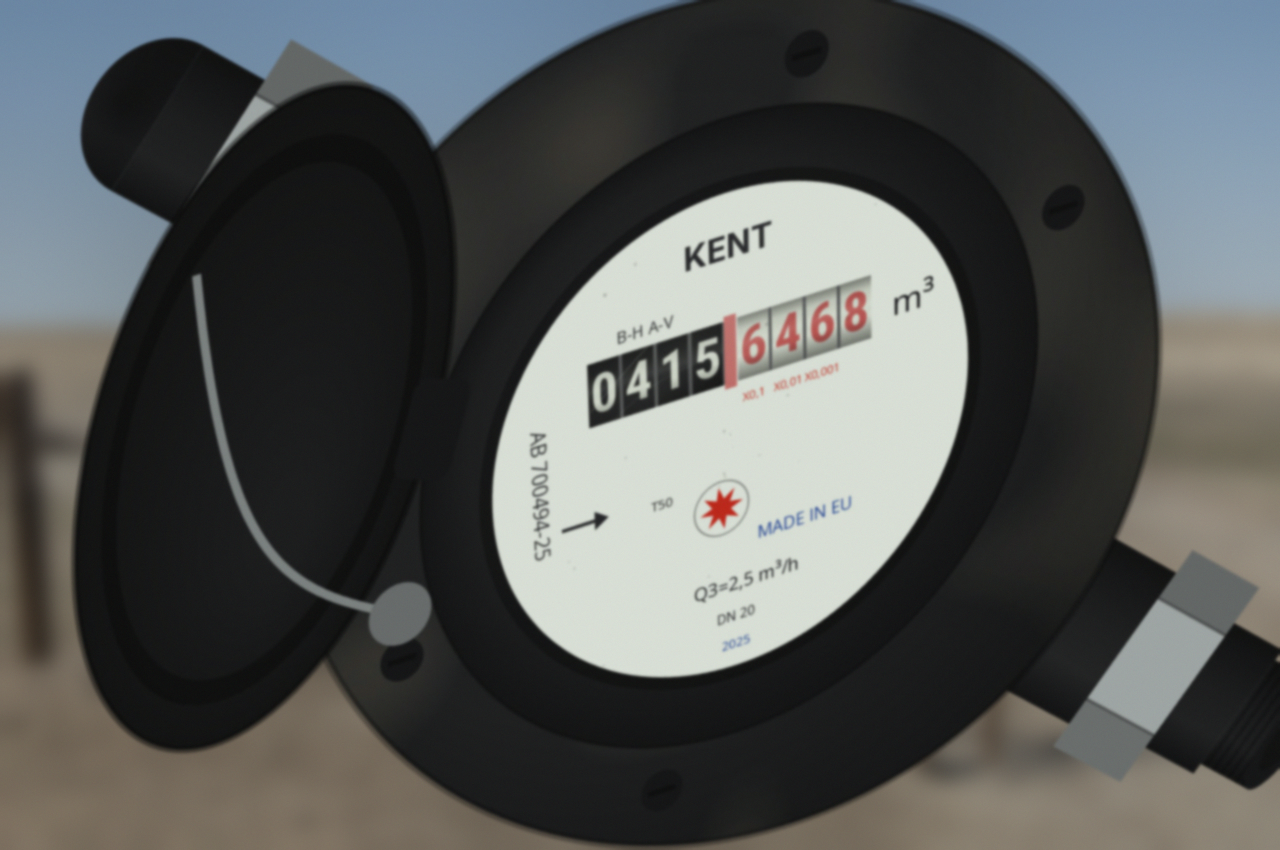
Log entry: 415.6468 m³
